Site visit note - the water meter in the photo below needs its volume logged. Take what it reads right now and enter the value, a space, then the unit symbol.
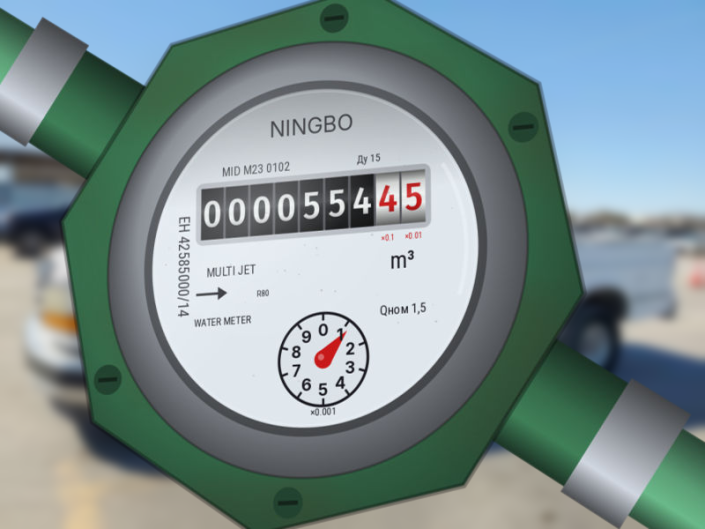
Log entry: 554.451 m³
